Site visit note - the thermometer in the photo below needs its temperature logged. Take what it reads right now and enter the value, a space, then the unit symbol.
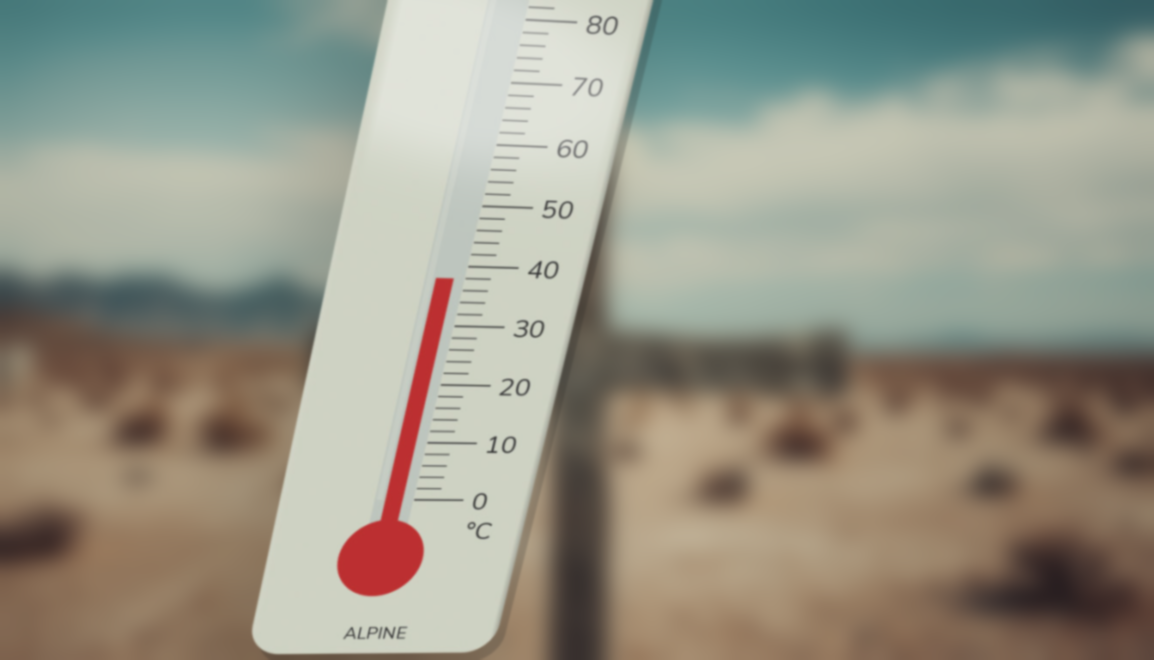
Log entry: 38 °C
